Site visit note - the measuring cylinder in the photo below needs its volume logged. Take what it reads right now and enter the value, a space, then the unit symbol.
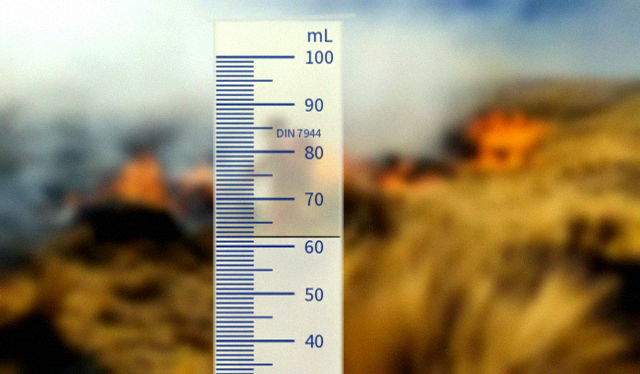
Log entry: 62 mL
